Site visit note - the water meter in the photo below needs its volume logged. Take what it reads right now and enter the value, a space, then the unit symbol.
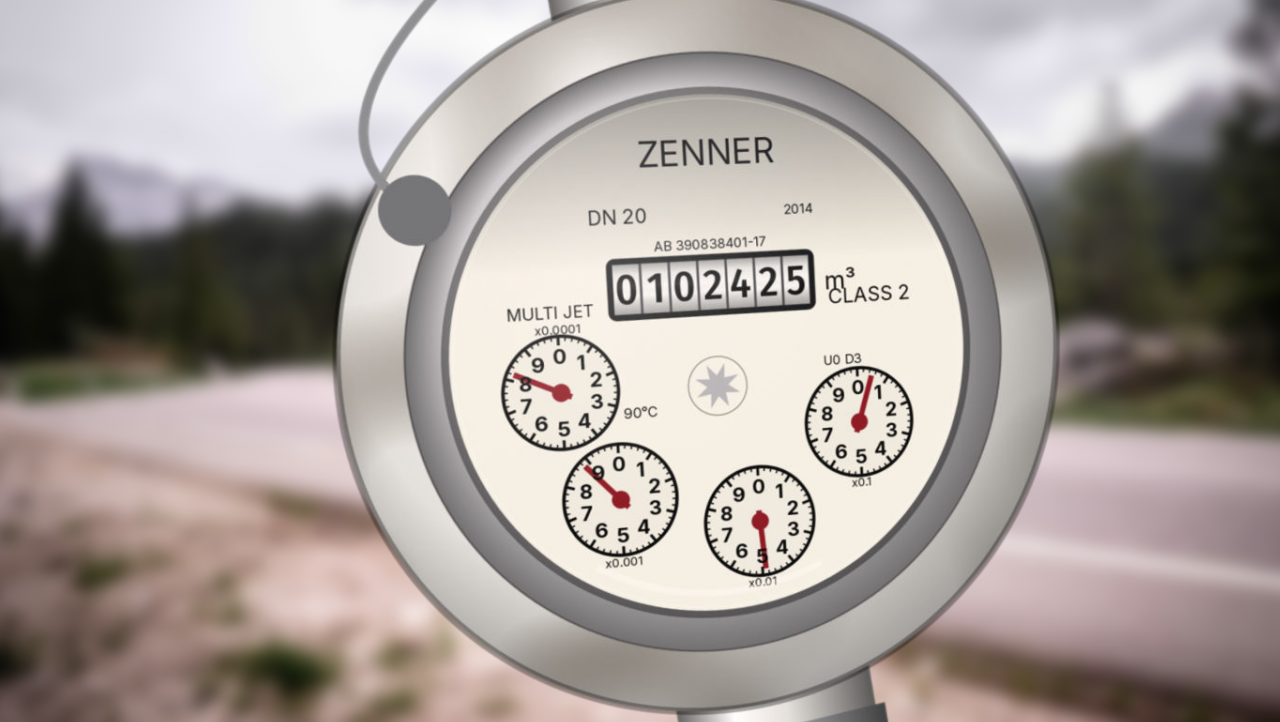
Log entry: 102425.0488 m³
